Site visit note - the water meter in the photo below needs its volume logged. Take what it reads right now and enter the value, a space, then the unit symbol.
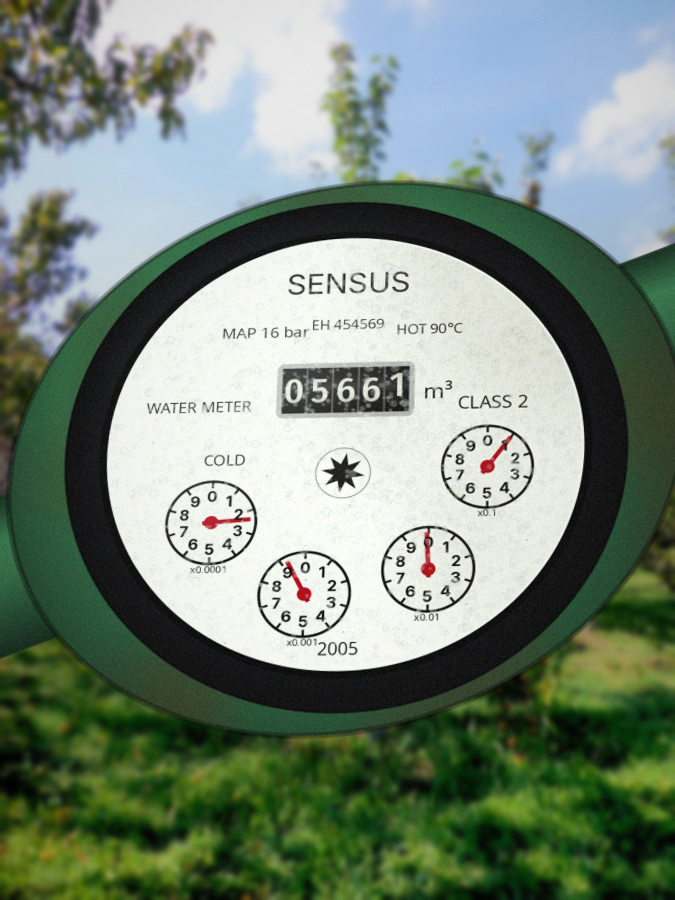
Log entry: 5661.0992 m³
